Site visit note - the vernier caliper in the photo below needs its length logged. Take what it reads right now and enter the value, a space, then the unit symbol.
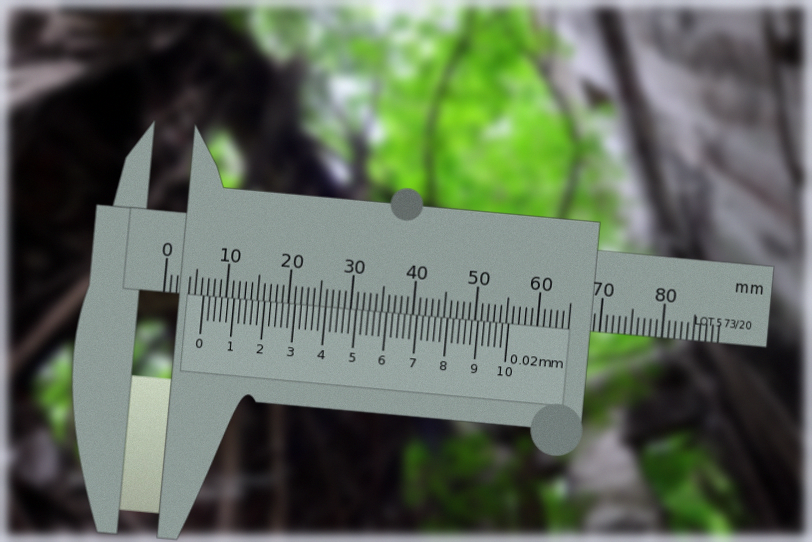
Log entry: 6.4 mm
